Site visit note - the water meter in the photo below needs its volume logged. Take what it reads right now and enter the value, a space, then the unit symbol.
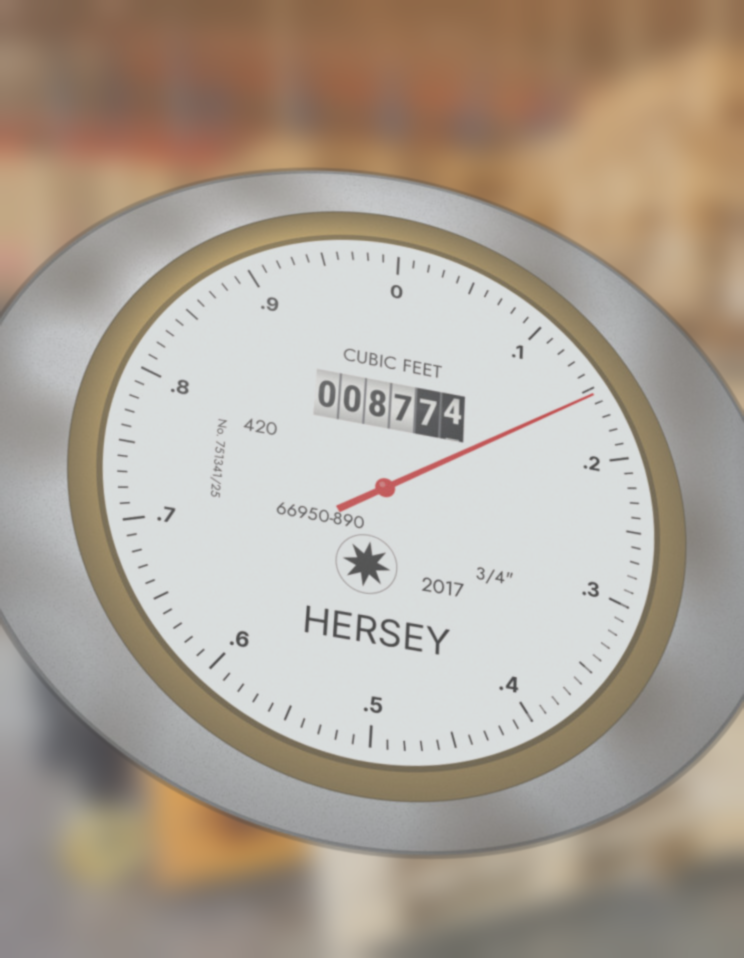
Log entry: 8774.15 ft³
